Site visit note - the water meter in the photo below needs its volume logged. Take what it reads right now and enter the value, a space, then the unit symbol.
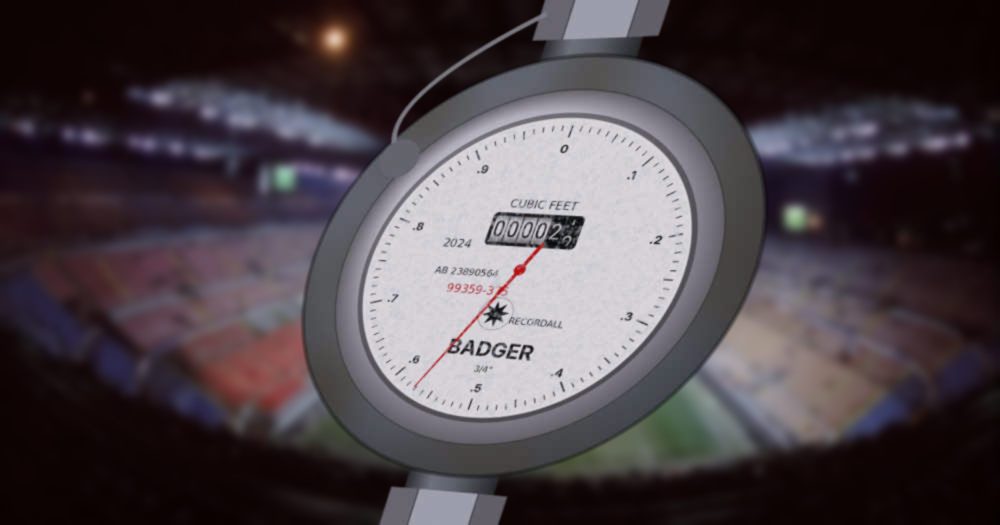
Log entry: 21.57 ft³
